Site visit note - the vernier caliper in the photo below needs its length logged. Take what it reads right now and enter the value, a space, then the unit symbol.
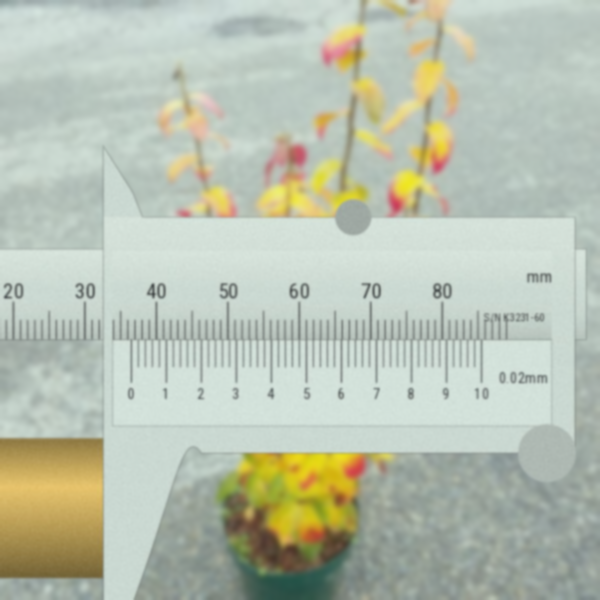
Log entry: 36.5 mm
